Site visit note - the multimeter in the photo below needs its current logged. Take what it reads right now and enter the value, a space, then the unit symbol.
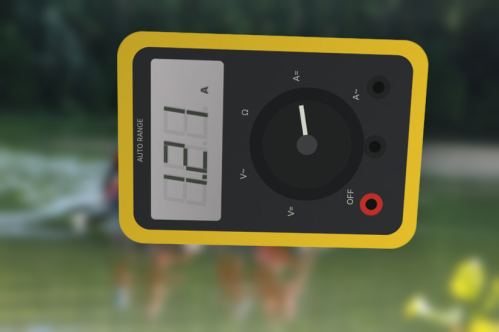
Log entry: 1.21 A
